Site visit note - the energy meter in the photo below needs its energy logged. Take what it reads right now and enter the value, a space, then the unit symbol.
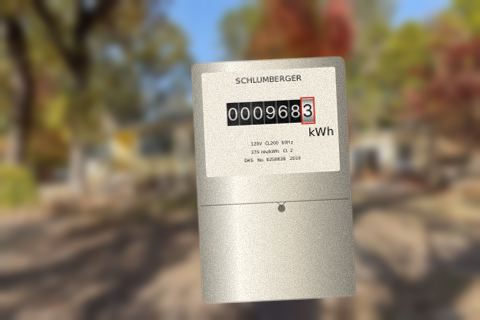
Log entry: 968.3 kWh
